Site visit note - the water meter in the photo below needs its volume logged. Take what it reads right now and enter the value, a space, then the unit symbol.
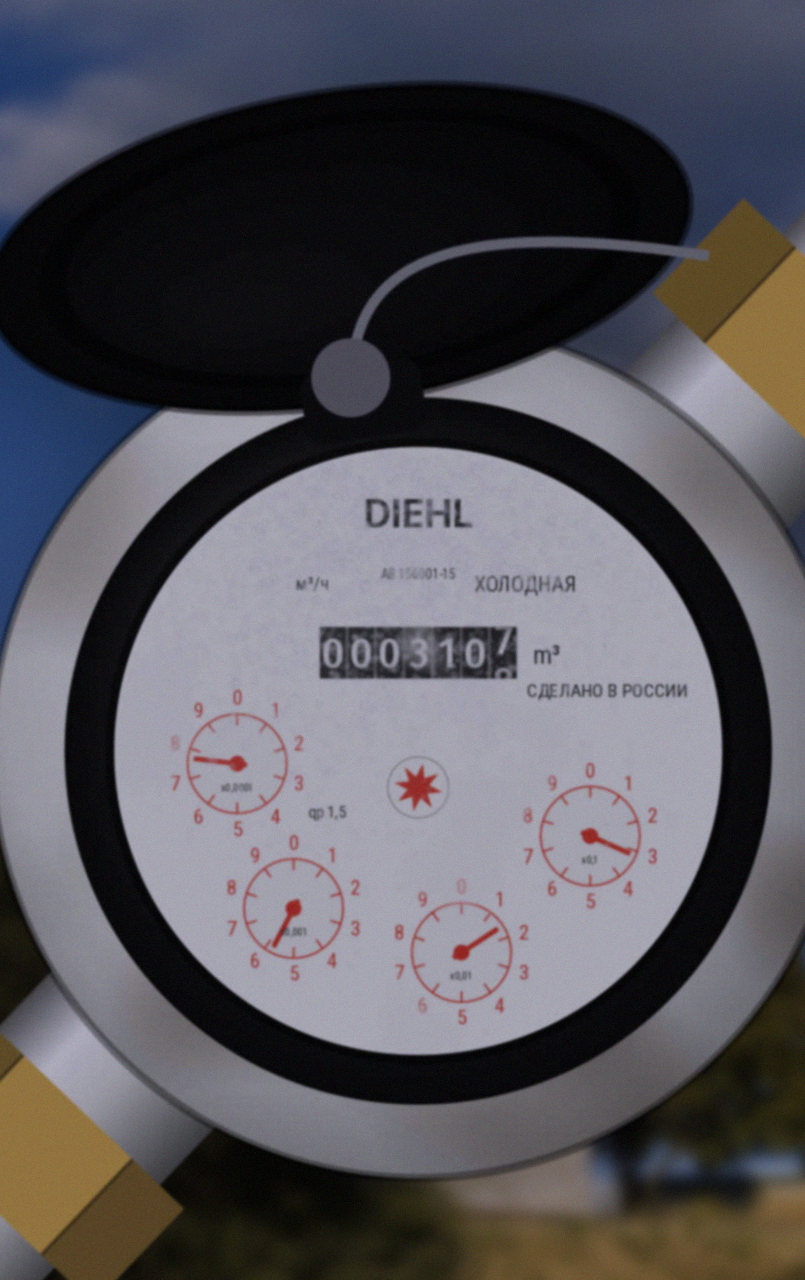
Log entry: 3107.3157 m³
